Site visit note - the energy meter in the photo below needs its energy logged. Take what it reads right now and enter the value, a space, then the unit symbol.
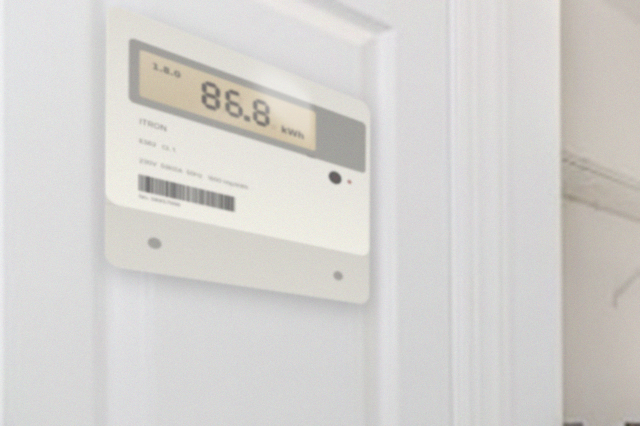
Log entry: 86.8 kWh
